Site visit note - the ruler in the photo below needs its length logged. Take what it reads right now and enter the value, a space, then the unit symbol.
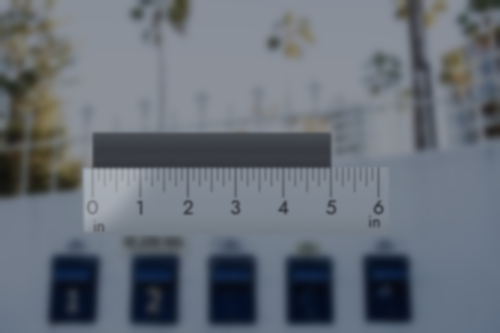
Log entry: 5 in
